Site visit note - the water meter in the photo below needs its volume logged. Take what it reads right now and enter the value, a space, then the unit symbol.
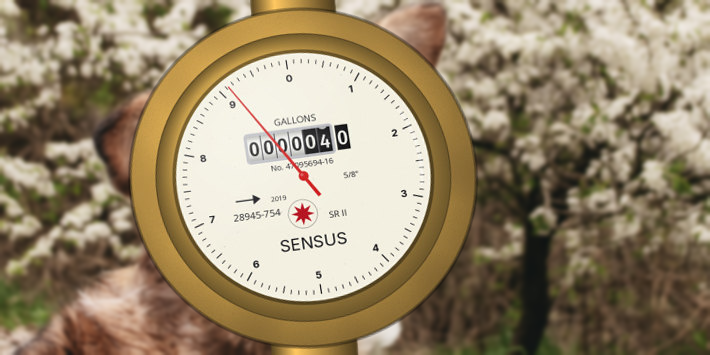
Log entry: 39.1 gal
